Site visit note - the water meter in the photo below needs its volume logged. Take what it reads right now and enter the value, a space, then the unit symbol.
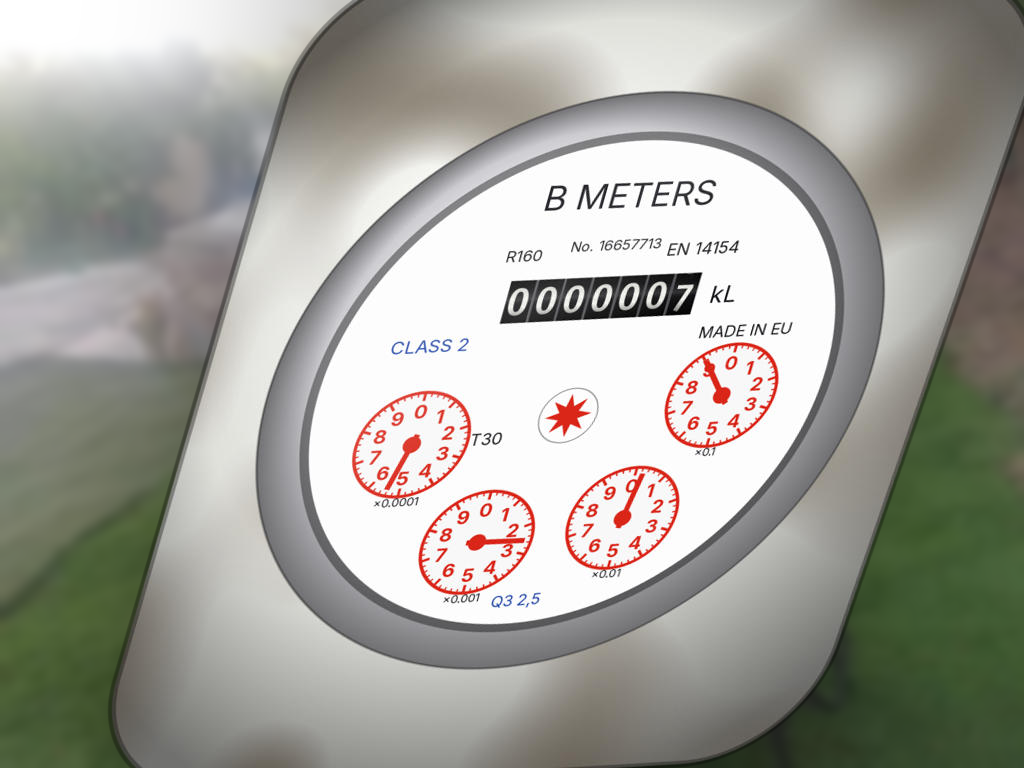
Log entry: 6.9025 kL
